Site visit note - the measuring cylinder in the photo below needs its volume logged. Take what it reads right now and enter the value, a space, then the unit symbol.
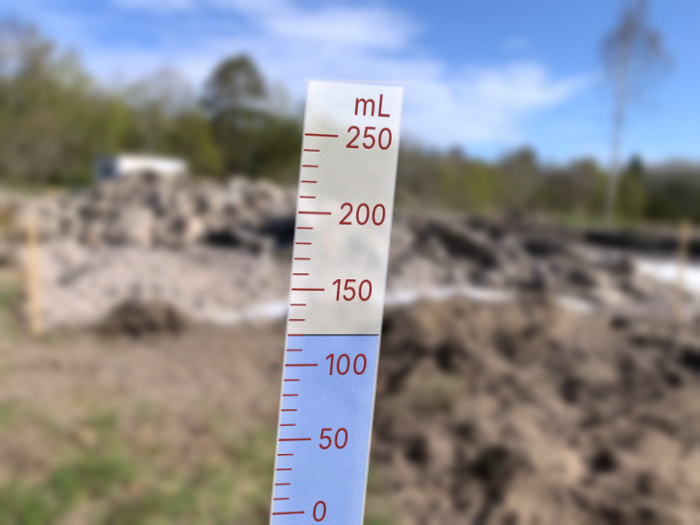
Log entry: 120 mL
